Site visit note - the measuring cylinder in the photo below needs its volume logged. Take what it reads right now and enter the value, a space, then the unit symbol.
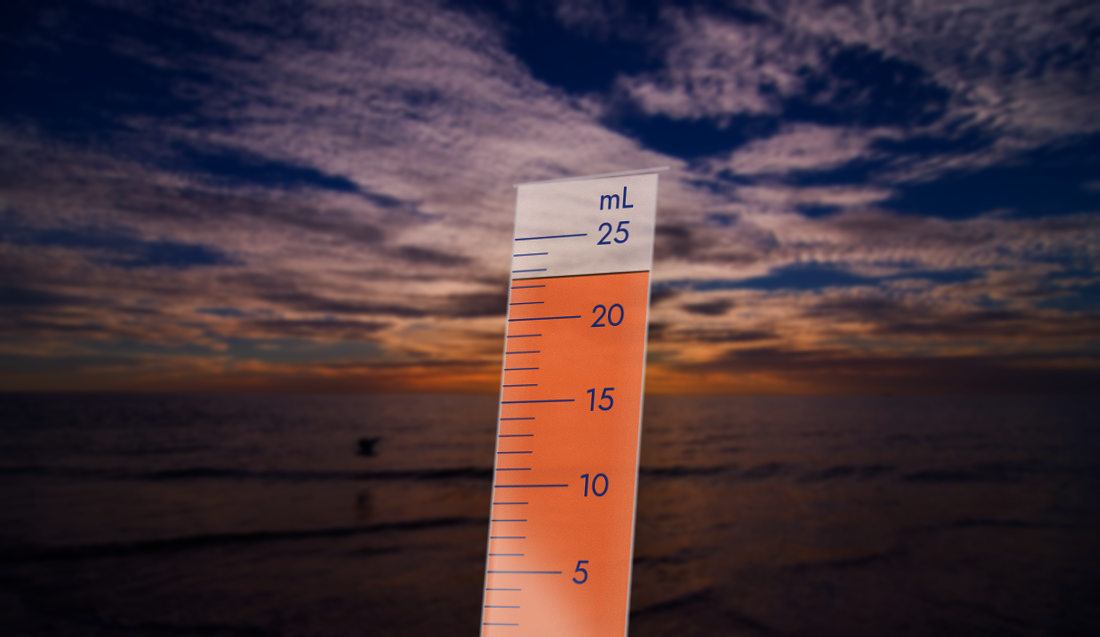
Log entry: 22.5 mL
